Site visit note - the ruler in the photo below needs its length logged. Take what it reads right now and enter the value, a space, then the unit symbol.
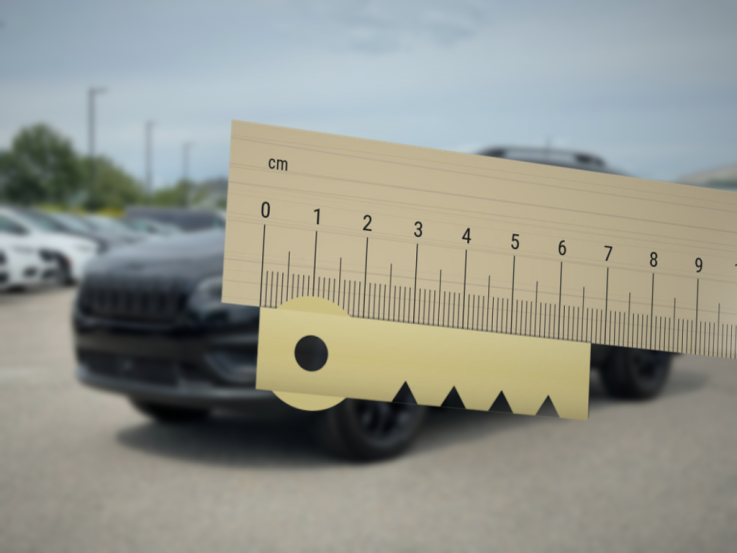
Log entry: 6.7 cm
